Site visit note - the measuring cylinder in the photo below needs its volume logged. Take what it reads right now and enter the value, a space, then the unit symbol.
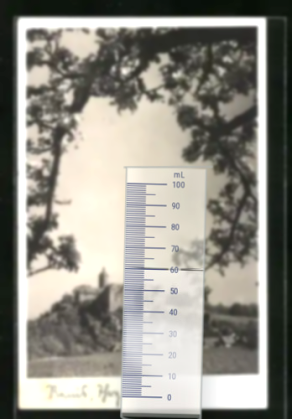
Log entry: 60 mL
